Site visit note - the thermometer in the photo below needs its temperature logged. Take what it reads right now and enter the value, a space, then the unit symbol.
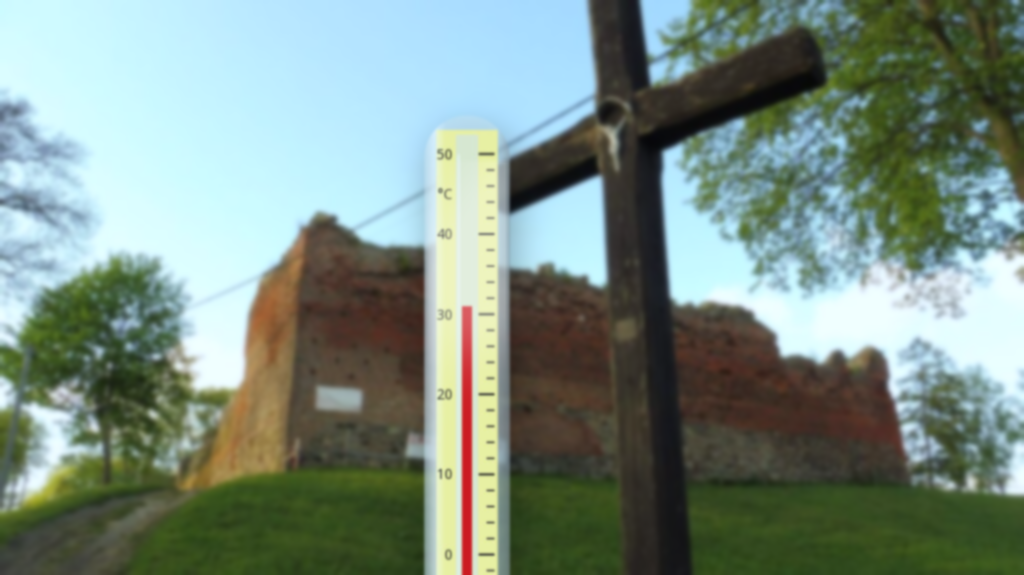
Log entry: 31 °C
